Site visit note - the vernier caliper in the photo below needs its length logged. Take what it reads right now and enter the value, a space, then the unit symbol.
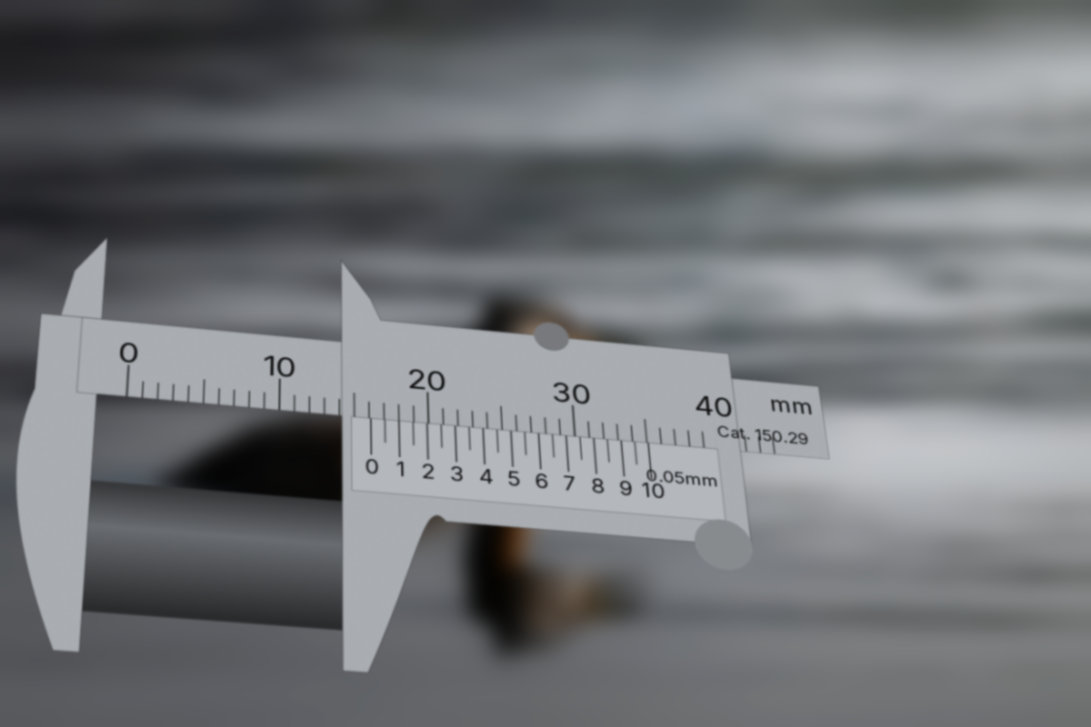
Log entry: 16.1 mm
